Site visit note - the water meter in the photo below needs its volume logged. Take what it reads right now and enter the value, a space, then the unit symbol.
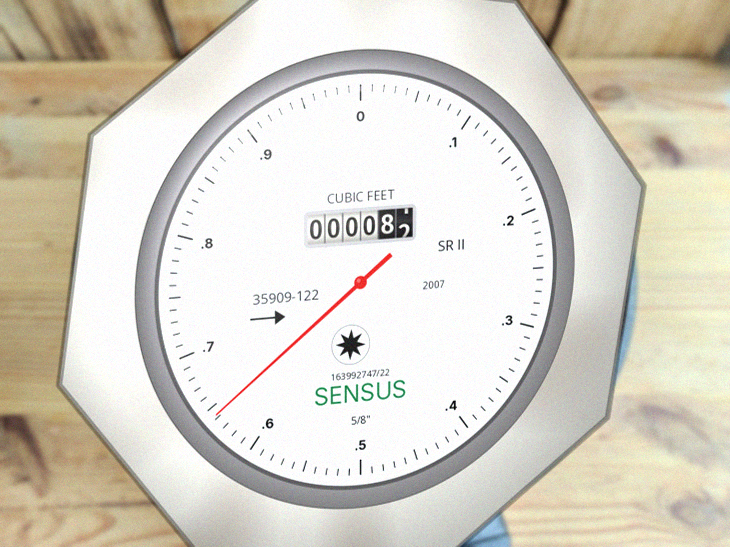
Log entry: 81.64 ft³
